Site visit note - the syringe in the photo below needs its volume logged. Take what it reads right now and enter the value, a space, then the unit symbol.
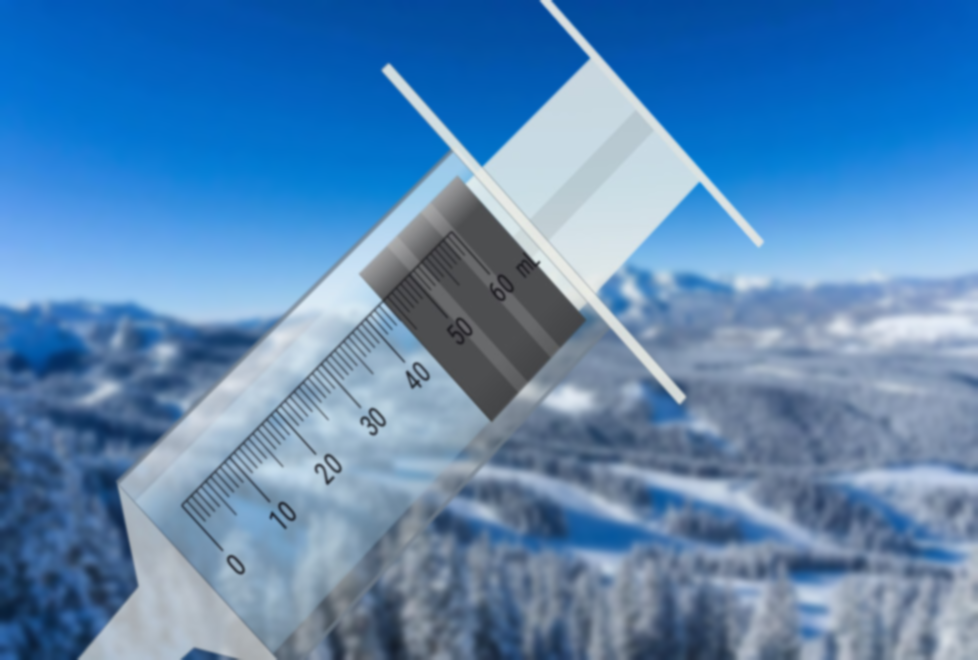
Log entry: 44 mL
